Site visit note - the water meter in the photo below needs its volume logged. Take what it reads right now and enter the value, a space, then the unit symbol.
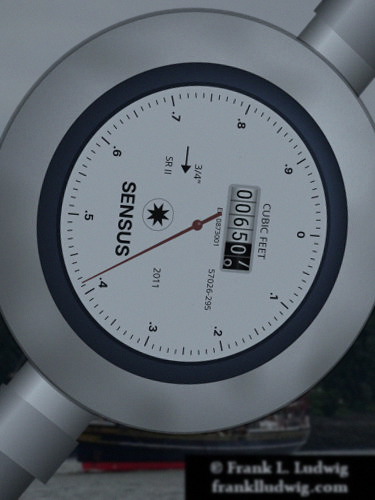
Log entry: 6507.41 ft³
